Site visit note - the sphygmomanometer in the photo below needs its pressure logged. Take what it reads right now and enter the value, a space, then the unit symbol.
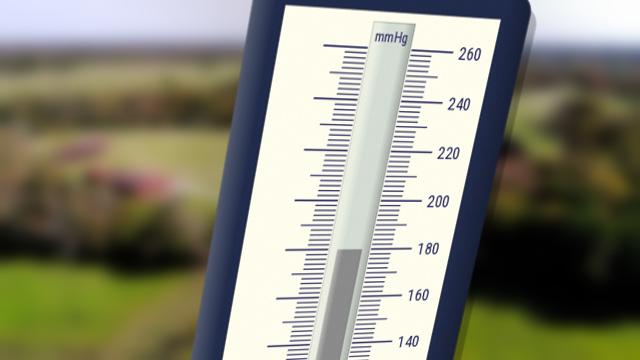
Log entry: 180 mmHg
